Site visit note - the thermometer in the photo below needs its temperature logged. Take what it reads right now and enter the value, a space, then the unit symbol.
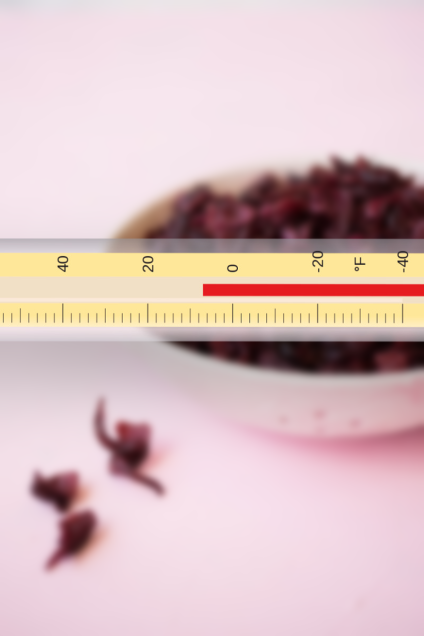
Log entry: 7 °F
